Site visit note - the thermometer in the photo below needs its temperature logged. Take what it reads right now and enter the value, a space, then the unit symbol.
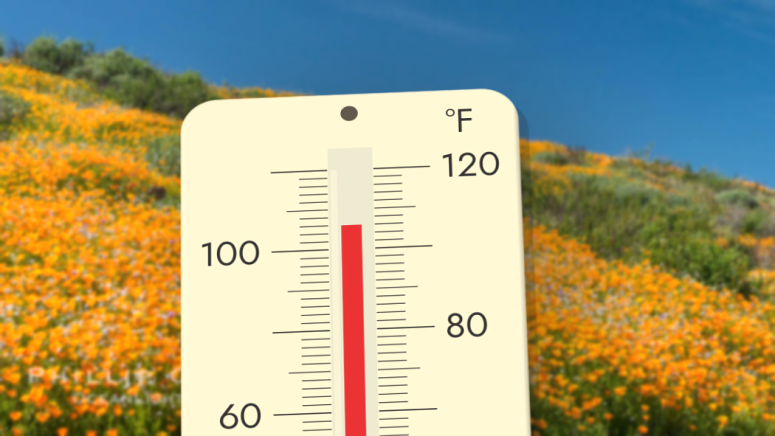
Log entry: 106 °F
